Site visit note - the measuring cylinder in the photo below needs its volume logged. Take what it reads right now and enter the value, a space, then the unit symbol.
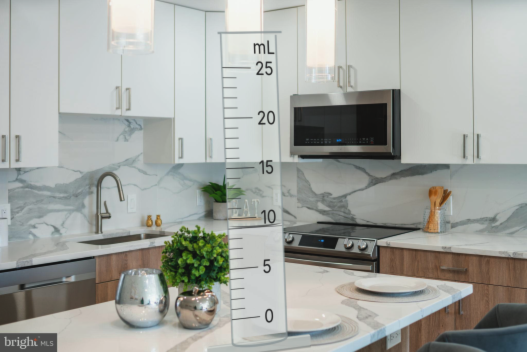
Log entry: 9 mL
